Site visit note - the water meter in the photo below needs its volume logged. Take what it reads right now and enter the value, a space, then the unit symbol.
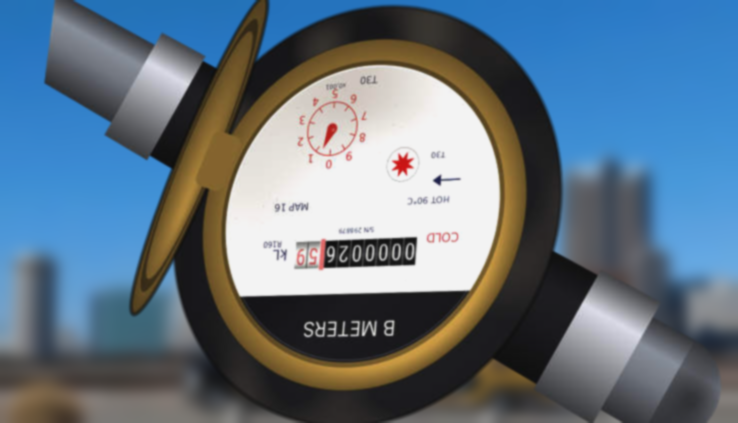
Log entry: 26.590 kL
